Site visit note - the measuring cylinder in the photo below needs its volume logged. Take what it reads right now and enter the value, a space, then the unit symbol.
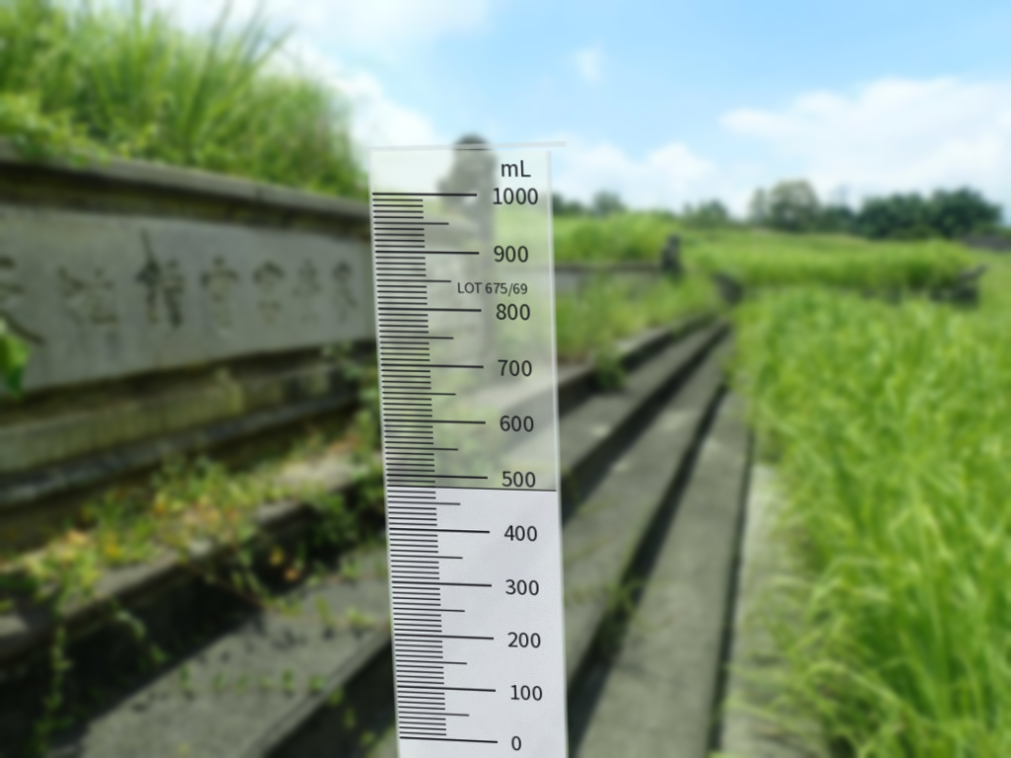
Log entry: 480 mL
